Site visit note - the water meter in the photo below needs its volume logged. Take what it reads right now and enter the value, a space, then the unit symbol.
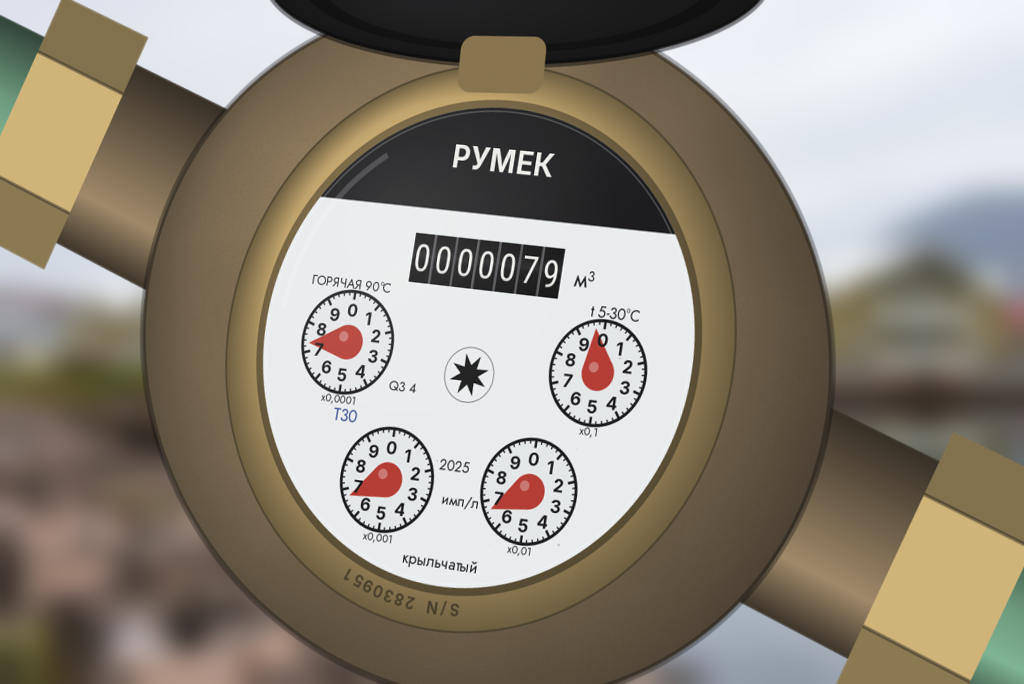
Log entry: 78.9667 m³
